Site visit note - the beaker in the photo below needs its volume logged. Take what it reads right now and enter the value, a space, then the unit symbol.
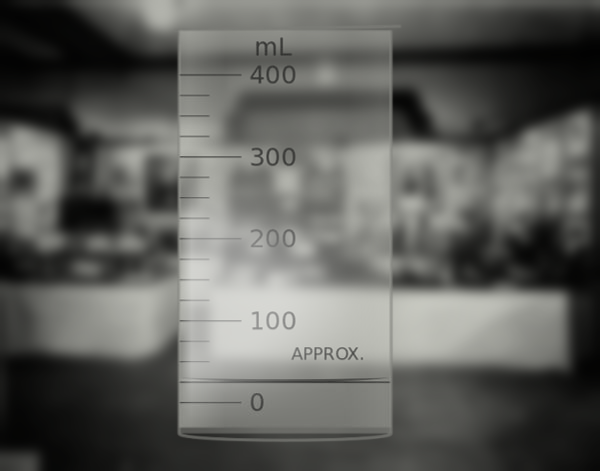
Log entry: 25 mL
